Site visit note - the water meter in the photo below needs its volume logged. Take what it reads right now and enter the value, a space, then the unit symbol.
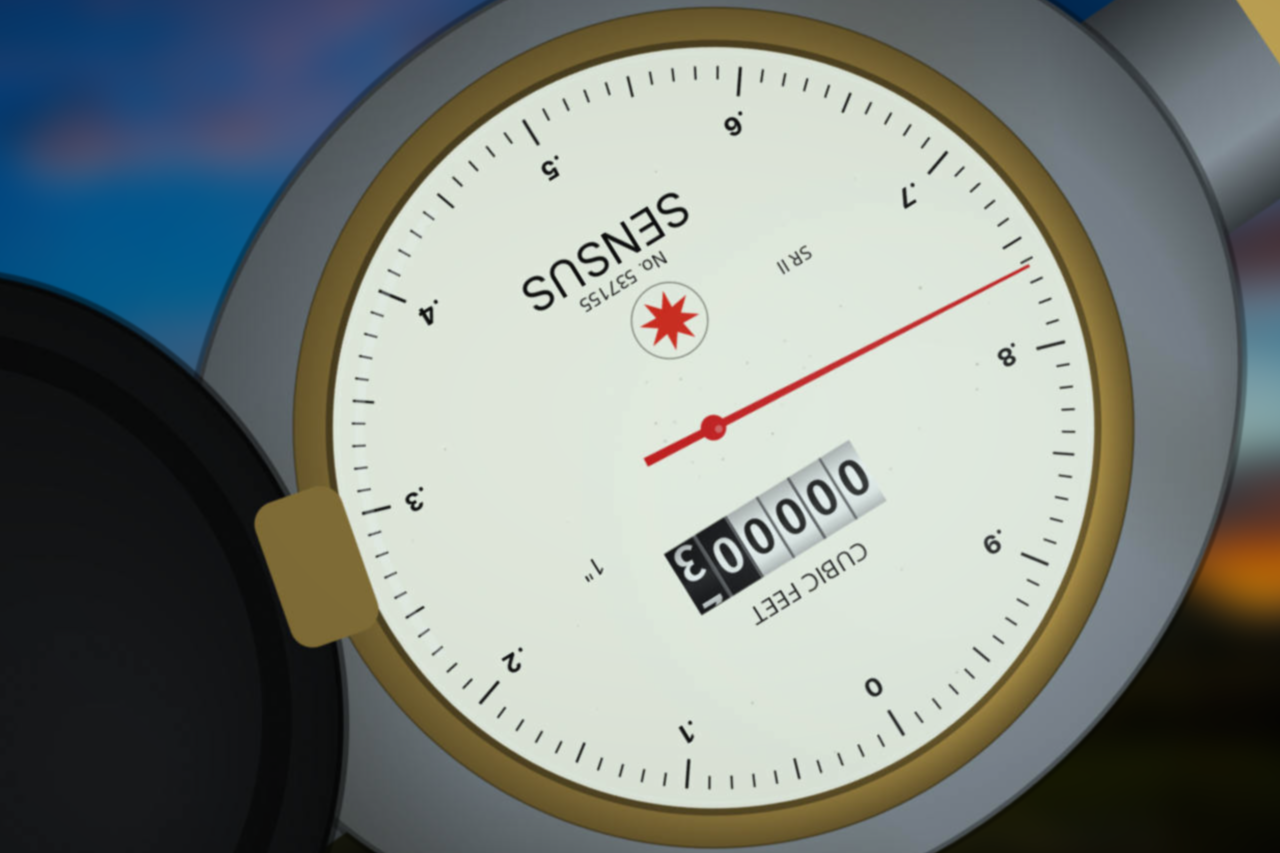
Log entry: 2.76 ft³
